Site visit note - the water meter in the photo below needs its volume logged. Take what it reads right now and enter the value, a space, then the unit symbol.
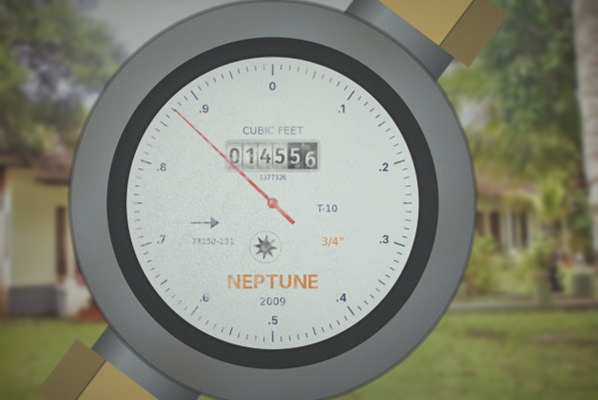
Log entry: 14555.87 ft³
